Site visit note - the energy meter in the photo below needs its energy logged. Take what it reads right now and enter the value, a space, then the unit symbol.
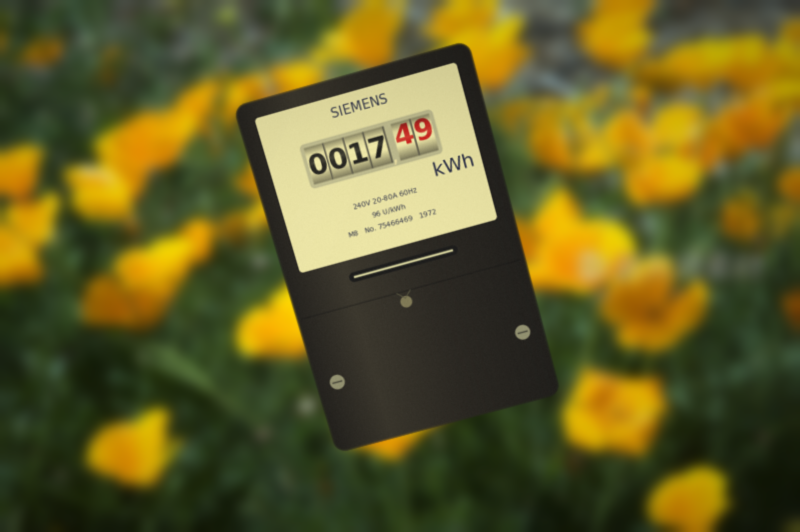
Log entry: 17.49 kWh
